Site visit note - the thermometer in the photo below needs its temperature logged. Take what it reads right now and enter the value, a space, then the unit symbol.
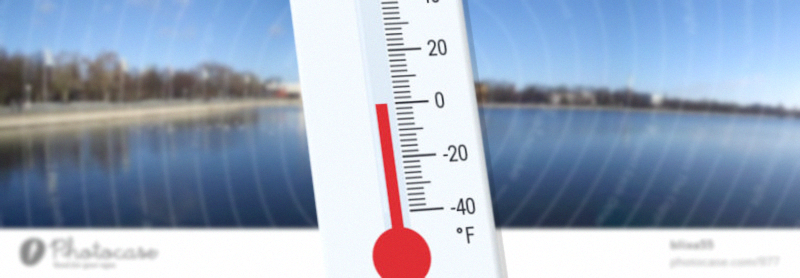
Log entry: 0 °F
